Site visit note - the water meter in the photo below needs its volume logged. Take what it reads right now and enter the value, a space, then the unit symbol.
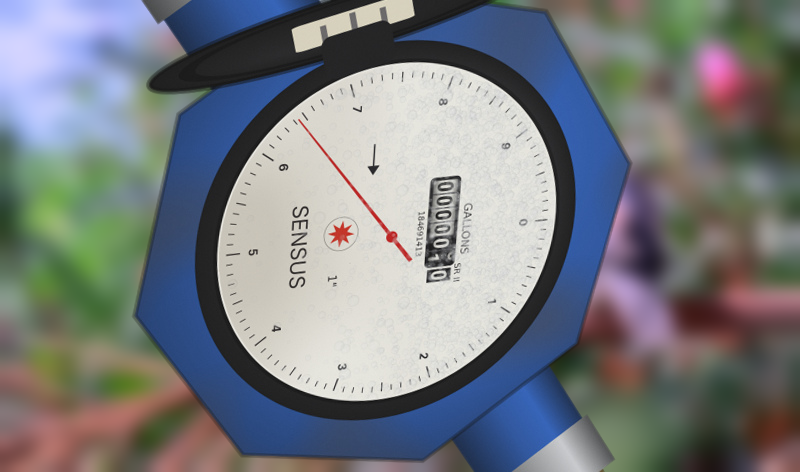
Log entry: 6.4 gal
